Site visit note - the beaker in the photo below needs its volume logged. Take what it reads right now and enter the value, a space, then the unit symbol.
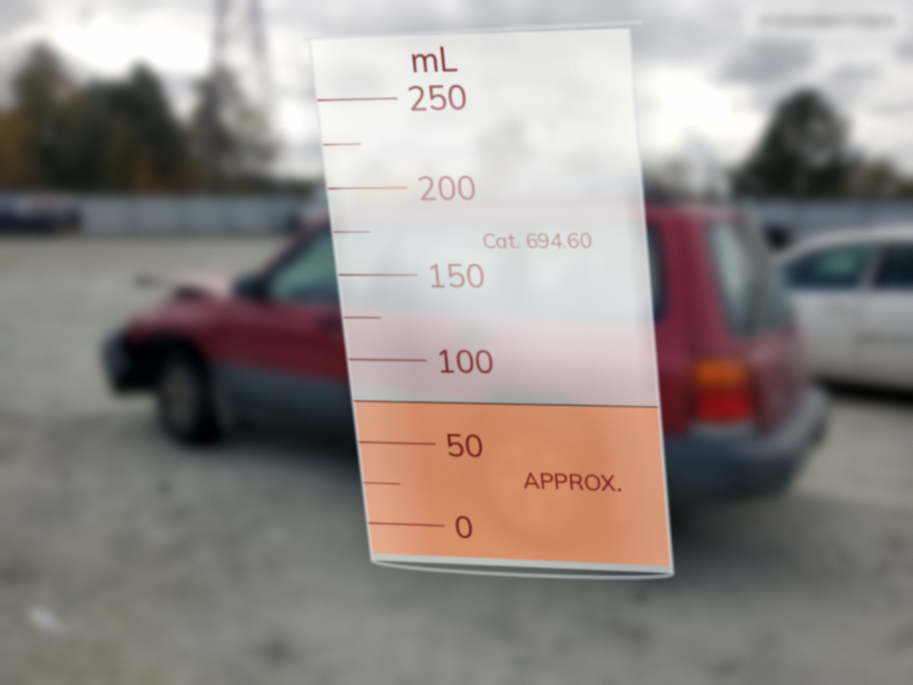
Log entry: 75 mL
